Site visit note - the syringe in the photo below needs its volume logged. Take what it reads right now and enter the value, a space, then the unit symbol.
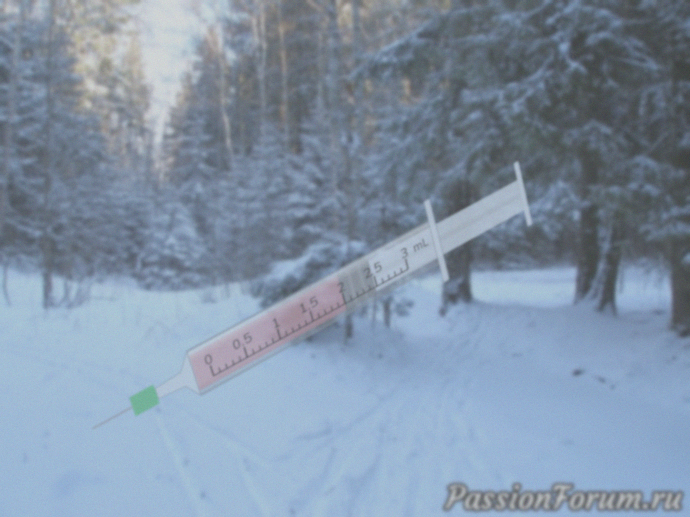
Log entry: 2 mL
